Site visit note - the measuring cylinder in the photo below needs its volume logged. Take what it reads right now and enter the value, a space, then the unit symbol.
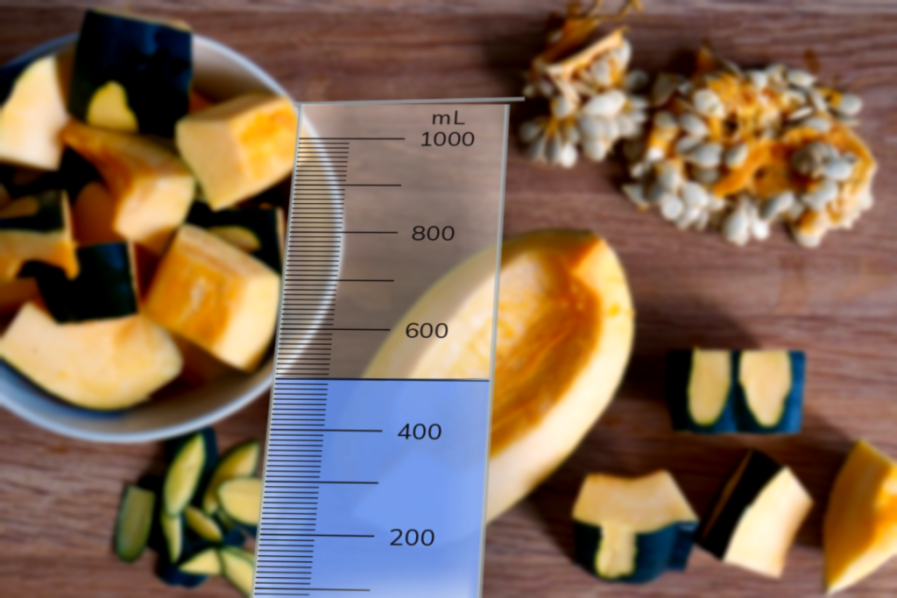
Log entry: 500 mL
